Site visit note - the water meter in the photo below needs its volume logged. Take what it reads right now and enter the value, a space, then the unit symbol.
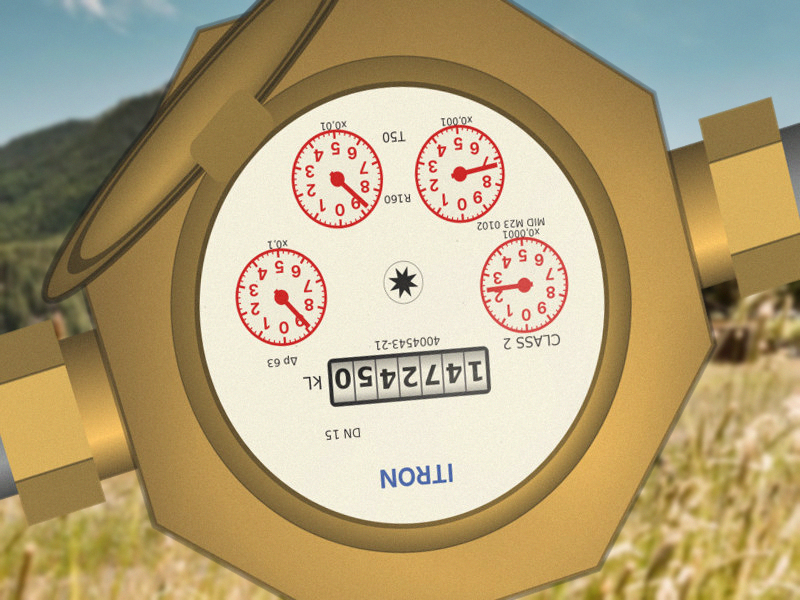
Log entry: 1472449.8872 kL
